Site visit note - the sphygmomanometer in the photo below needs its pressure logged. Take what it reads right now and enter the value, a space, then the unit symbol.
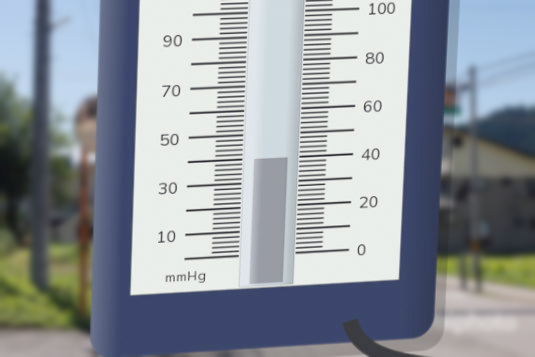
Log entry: 40 mmHg
